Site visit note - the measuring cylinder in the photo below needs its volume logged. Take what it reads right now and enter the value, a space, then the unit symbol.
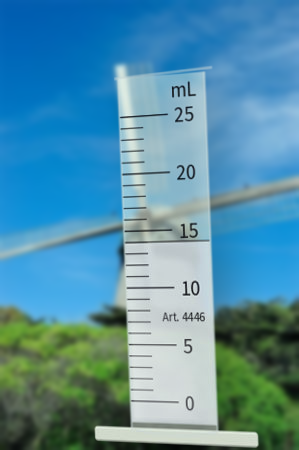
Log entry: 14 mL
